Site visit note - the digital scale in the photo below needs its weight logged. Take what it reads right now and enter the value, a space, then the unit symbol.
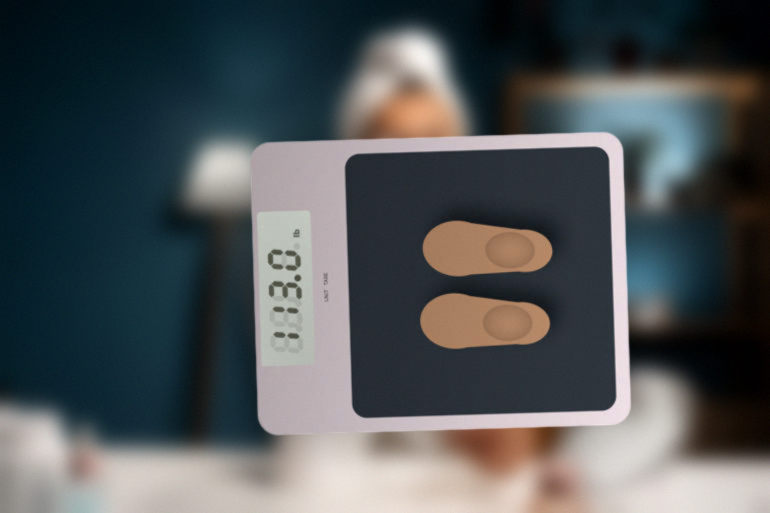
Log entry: 113.0 lb
